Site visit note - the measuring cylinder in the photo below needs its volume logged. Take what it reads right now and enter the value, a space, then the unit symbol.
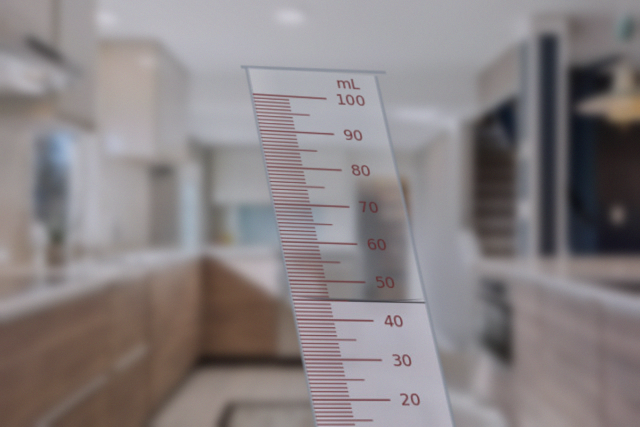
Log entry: 45 mL
